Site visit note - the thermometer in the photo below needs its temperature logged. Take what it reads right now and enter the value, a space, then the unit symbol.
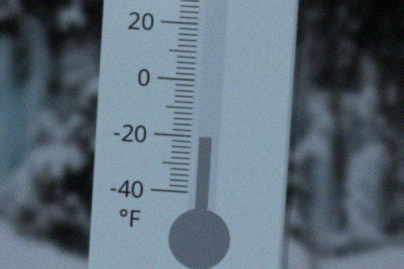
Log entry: -20 °F
